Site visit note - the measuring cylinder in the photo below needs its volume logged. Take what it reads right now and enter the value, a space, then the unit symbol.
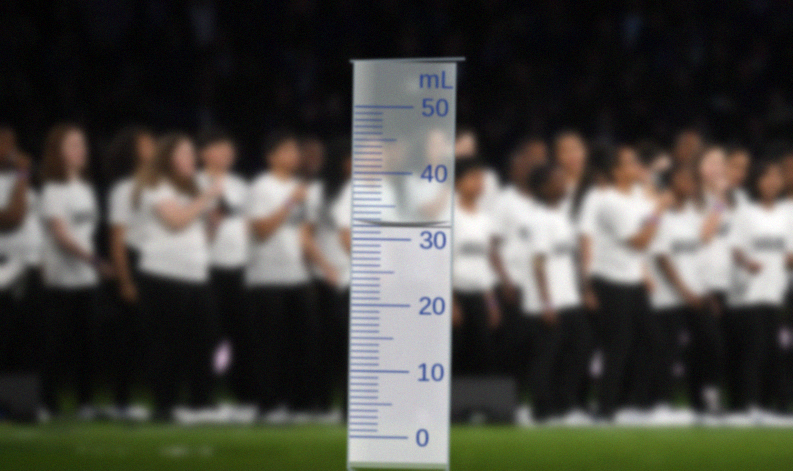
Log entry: 32 mL
